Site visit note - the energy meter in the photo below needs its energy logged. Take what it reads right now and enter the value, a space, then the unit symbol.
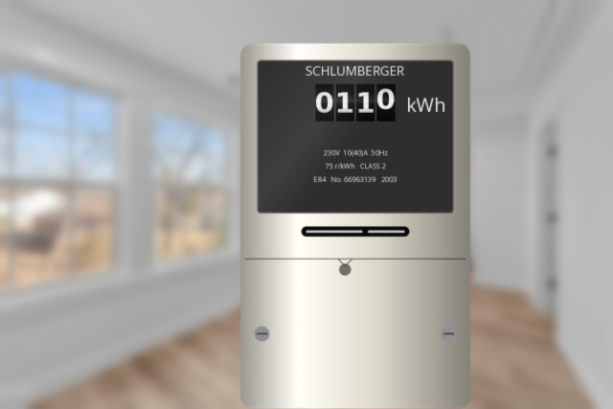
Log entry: 110 kWh
